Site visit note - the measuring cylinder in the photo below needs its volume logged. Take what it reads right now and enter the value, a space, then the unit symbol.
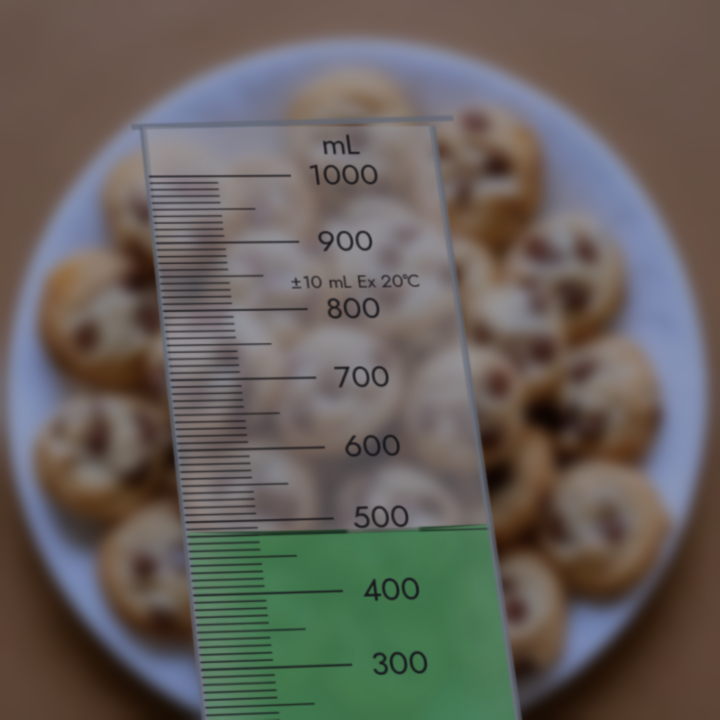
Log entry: 480 mL
